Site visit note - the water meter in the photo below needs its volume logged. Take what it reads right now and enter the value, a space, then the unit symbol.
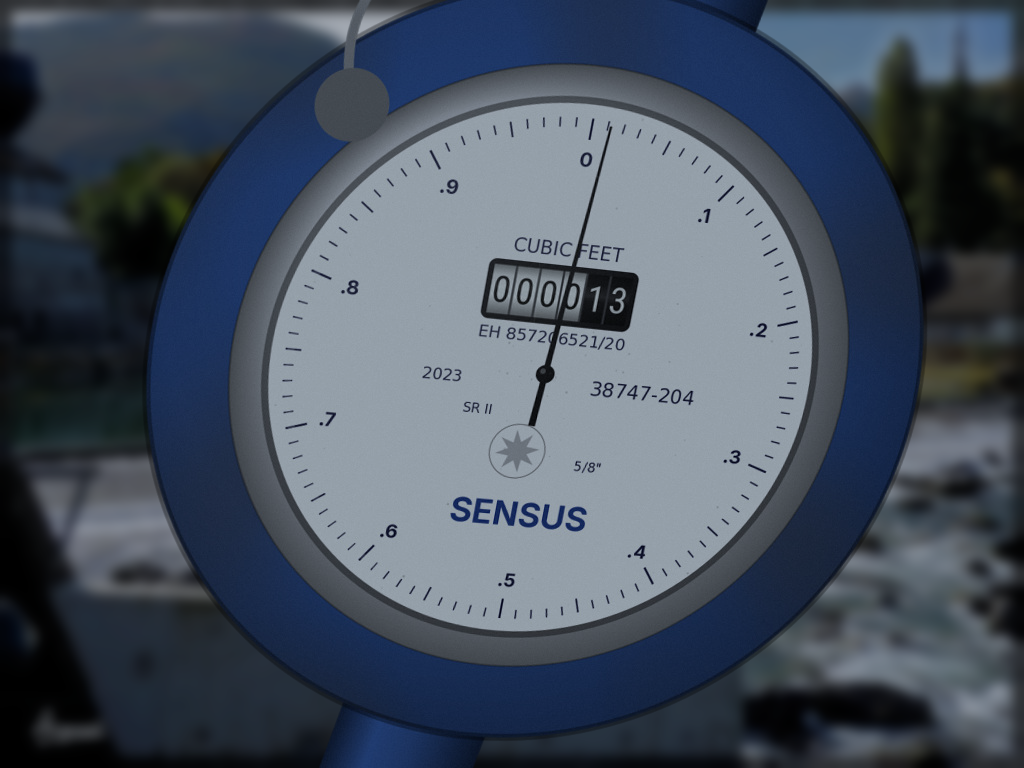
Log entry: 13.01 ft³
